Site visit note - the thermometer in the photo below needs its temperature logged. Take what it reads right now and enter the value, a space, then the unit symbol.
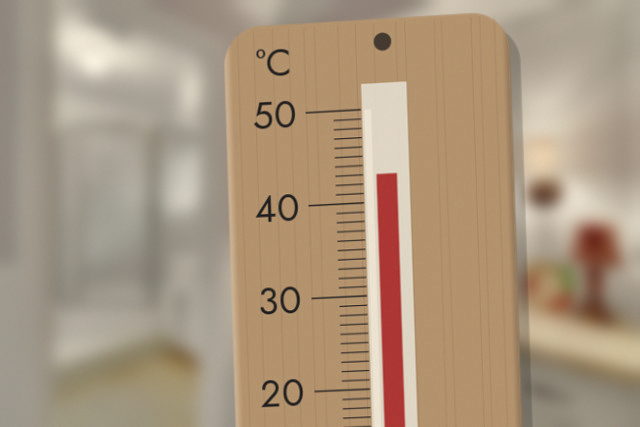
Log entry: 43 °C
